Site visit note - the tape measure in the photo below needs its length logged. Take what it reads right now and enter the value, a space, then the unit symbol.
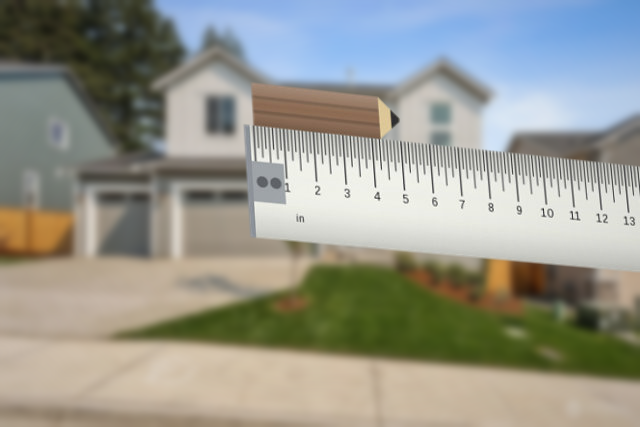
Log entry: 5 in
